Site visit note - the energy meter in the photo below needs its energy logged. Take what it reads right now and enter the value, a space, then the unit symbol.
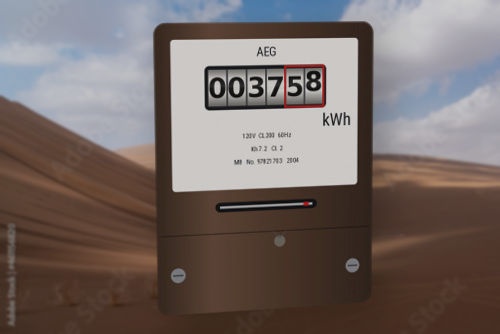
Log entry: 37.58 kWh
